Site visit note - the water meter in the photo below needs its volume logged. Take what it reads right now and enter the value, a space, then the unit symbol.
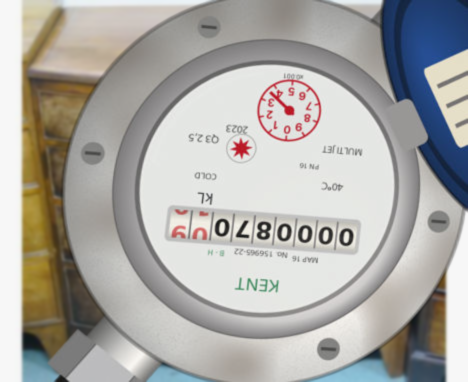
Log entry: 870.093 kL
